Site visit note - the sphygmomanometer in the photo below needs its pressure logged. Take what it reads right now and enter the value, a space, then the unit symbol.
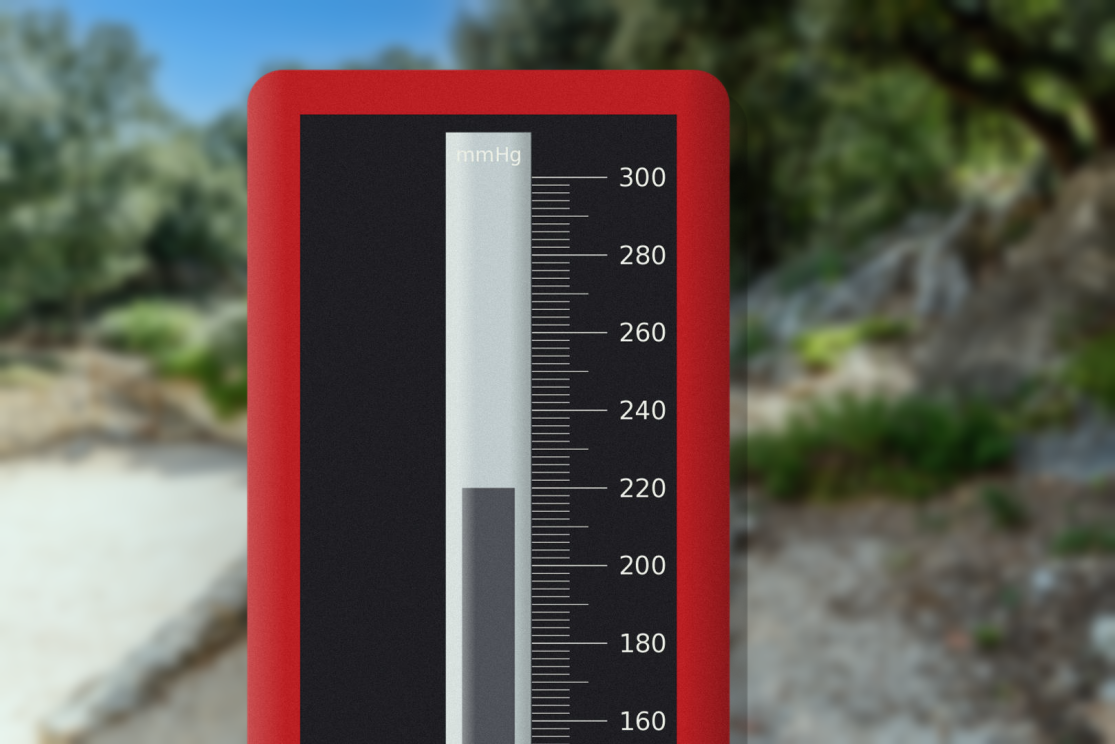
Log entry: 220 mmHg
